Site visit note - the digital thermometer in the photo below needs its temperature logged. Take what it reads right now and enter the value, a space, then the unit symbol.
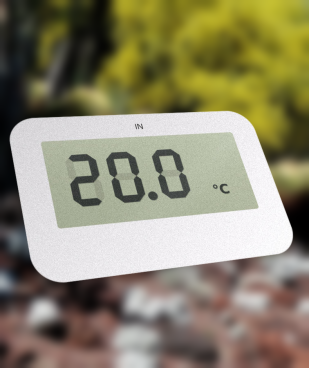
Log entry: 20.0 °C
